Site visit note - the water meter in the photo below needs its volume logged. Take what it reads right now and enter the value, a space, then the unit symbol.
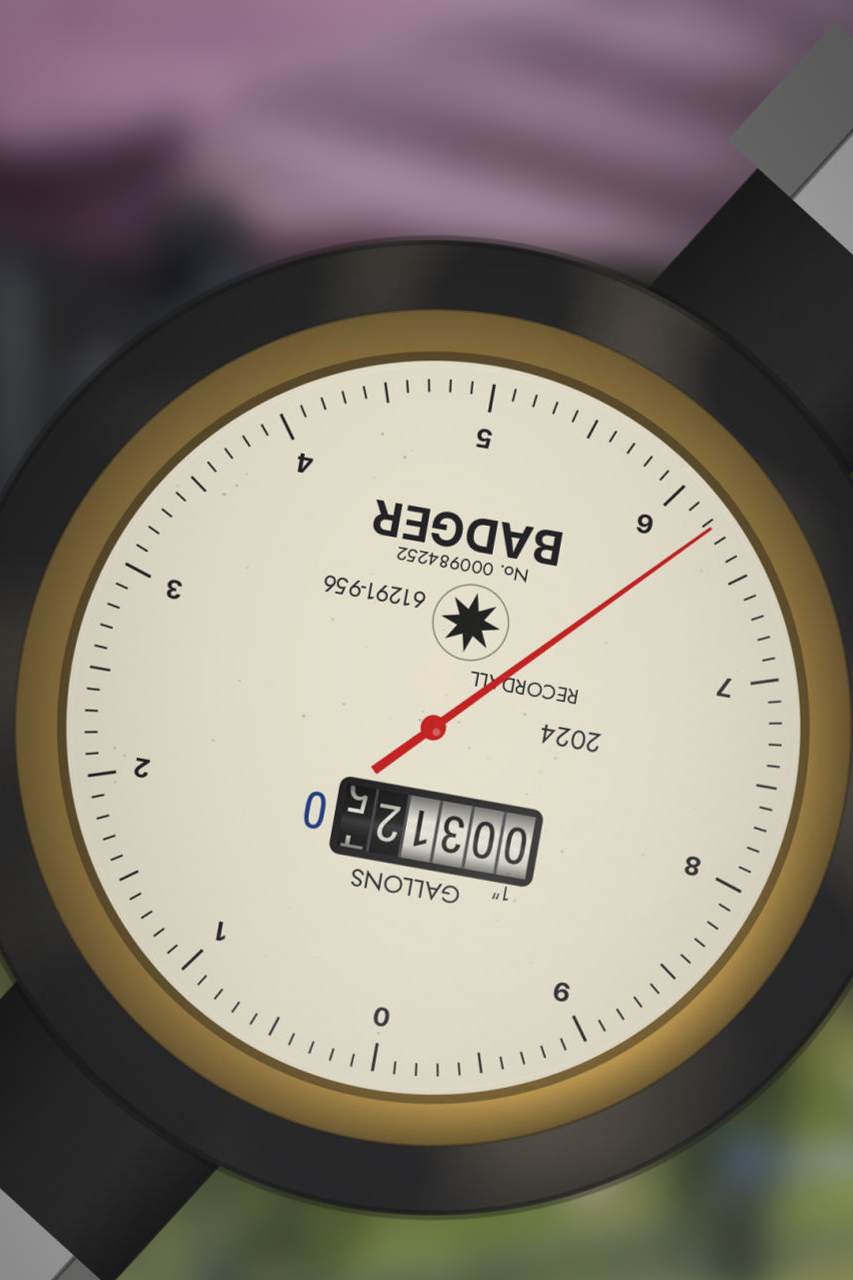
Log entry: 31246.2 gal
